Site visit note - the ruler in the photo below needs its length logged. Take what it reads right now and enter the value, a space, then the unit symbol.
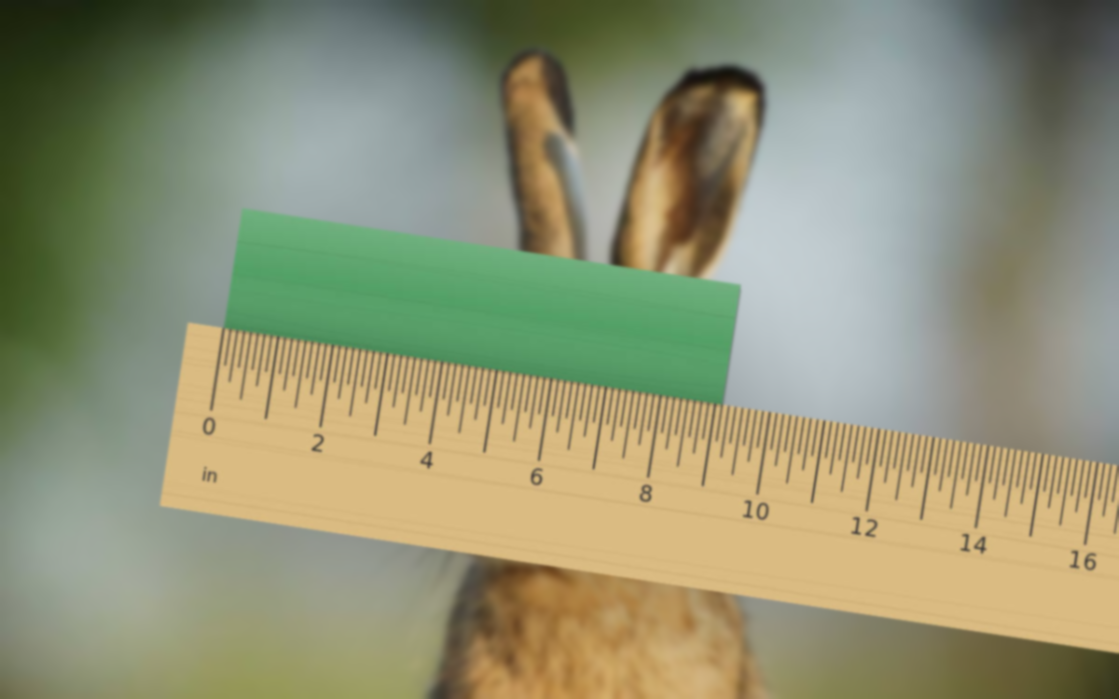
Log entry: 9.125 in
